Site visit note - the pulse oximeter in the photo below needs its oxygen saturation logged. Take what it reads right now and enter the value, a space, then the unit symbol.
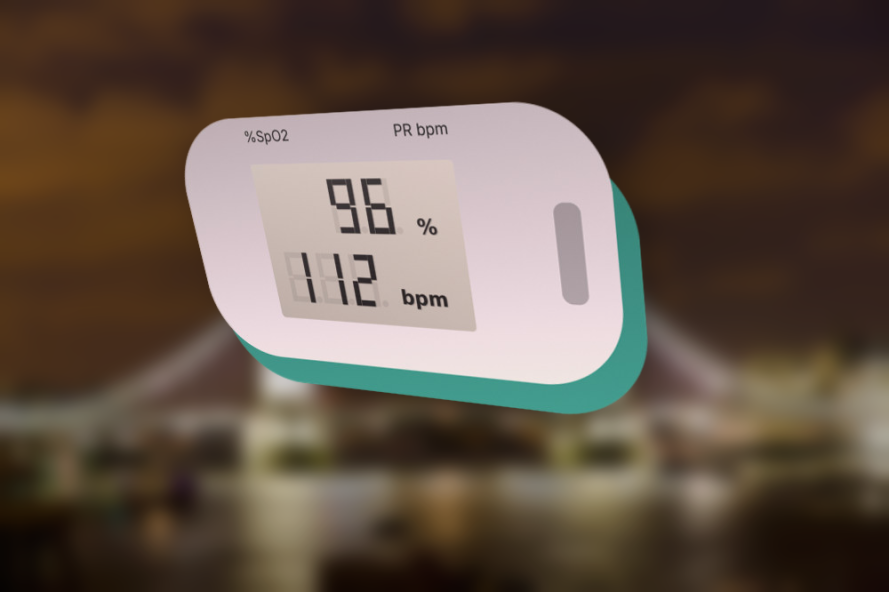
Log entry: 96 %
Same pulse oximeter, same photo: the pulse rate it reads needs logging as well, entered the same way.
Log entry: 112 bpm
